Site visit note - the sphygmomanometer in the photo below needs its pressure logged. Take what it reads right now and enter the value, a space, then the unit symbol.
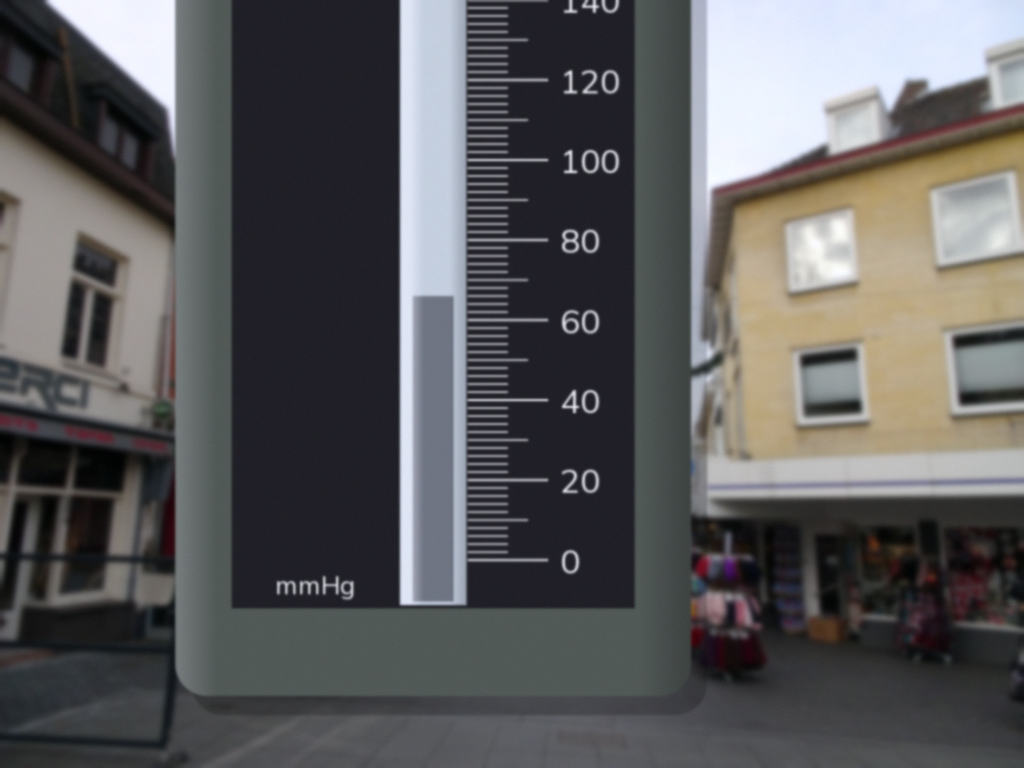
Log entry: 66 mmHg
